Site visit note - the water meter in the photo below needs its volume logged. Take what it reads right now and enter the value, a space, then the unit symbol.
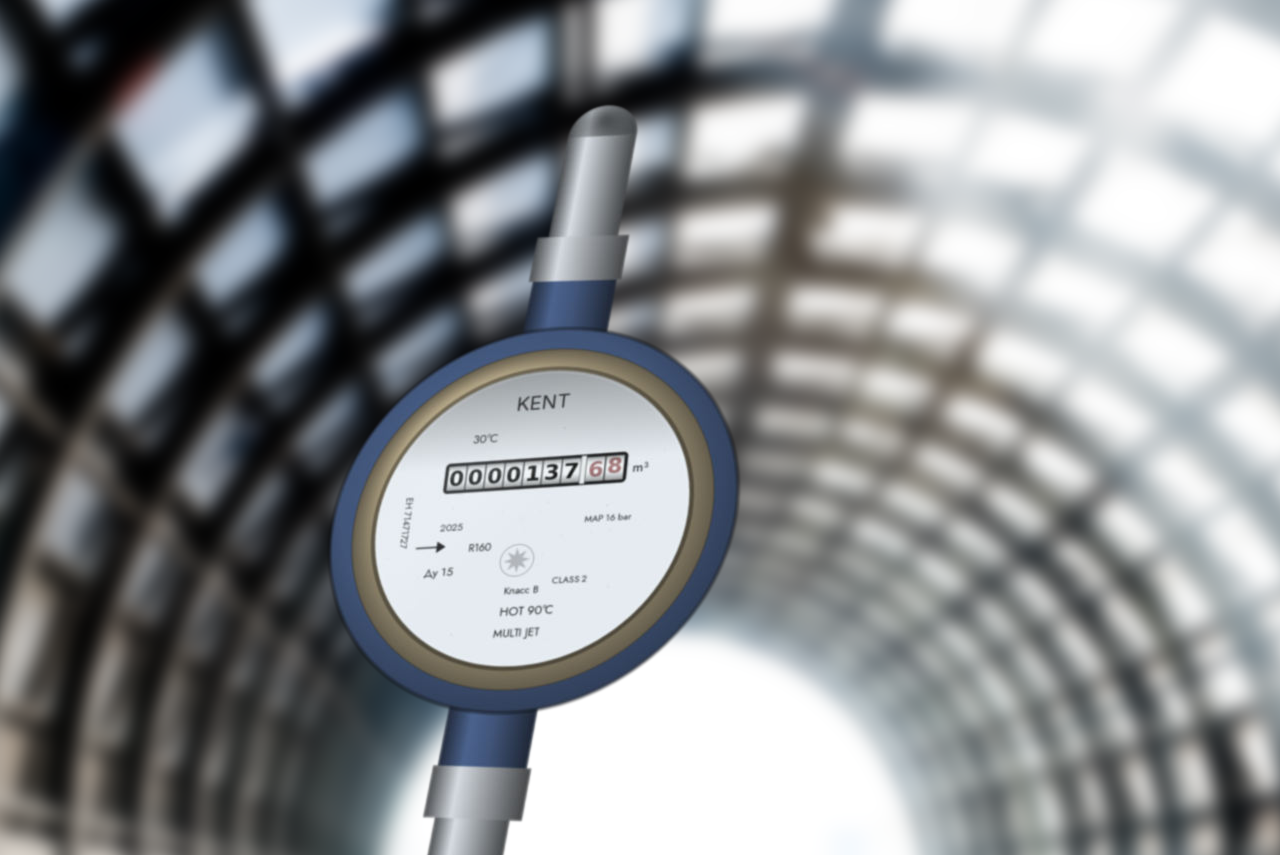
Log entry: 137.68 m³
